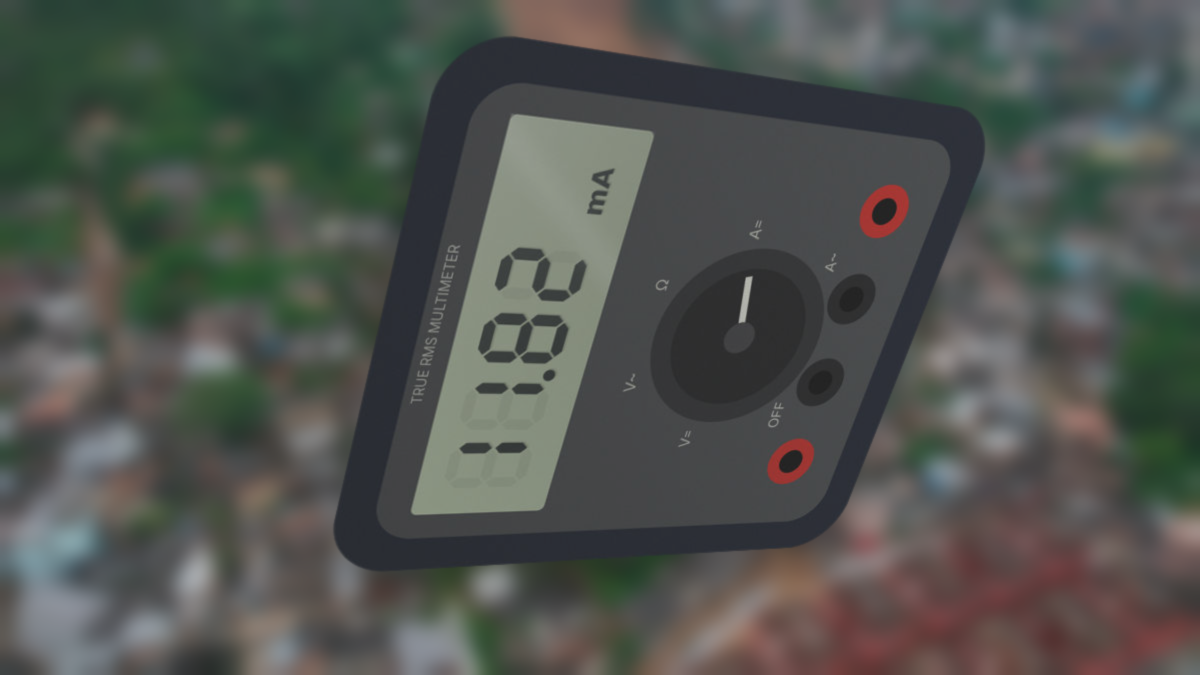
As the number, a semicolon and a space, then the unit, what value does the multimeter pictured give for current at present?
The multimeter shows 11.82; mA
